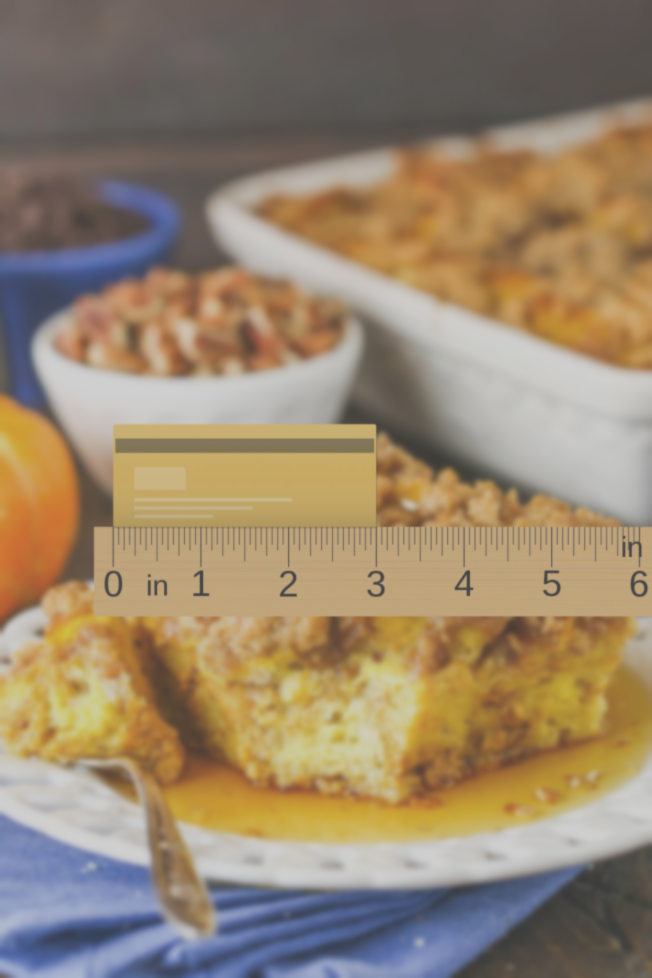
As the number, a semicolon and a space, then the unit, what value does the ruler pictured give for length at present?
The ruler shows 3; in
